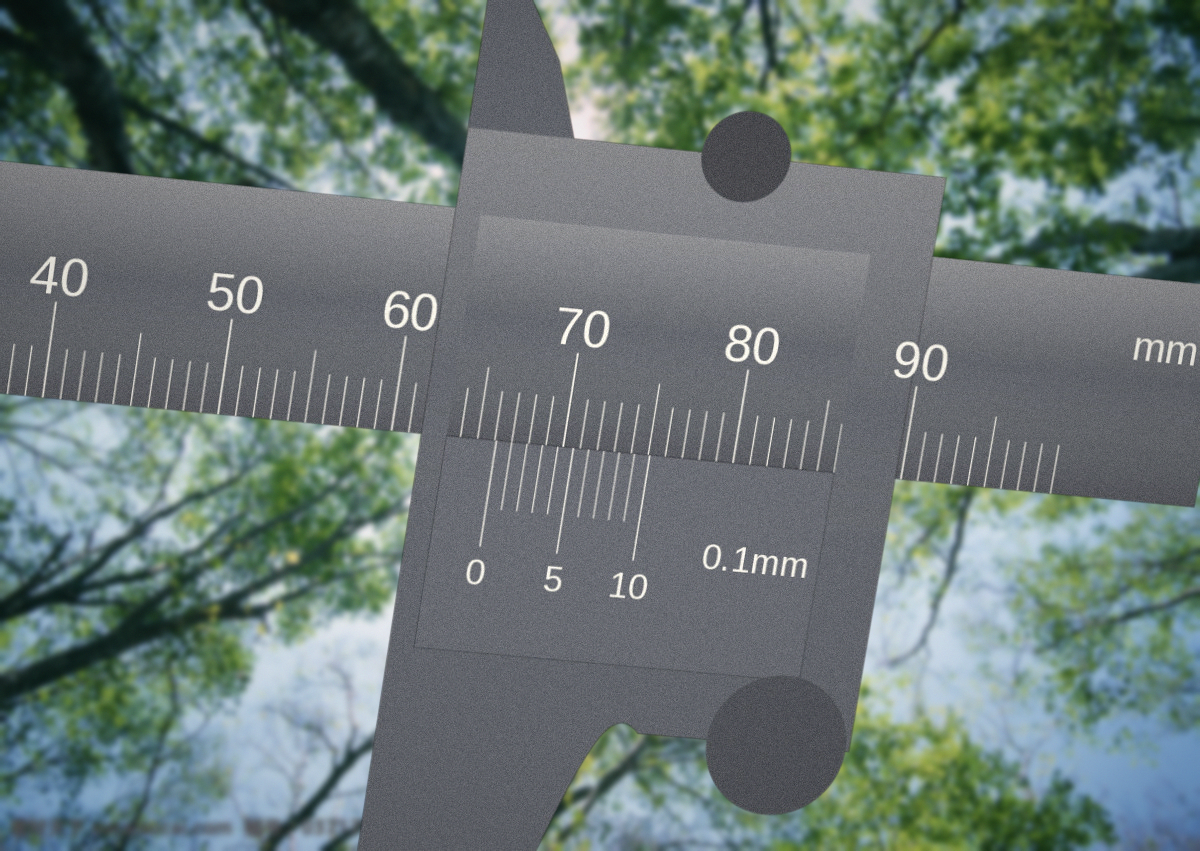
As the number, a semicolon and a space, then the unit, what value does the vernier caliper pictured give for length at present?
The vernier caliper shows 66.1; mm
